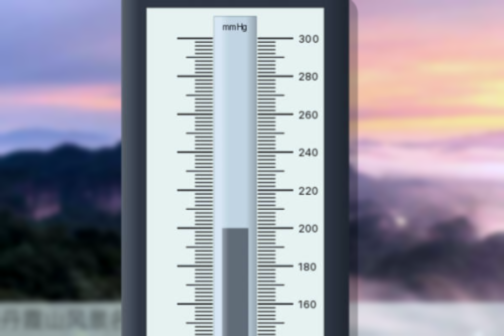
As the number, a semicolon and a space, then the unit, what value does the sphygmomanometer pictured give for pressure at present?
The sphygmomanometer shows 200; mmHg
